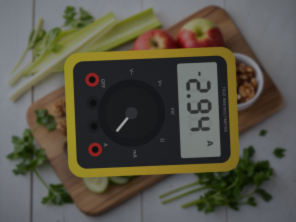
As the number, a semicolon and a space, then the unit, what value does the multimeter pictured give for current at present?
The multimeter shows -2.94; A
